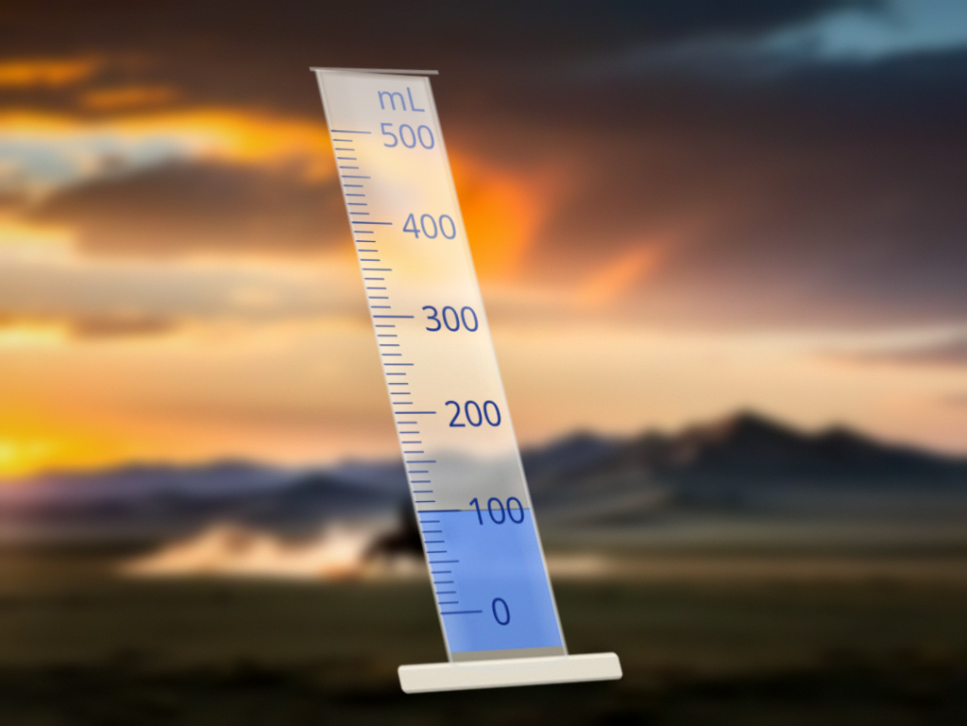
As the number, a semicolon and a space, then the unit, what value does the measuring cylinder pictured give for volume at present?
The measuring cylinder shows 100; mL
